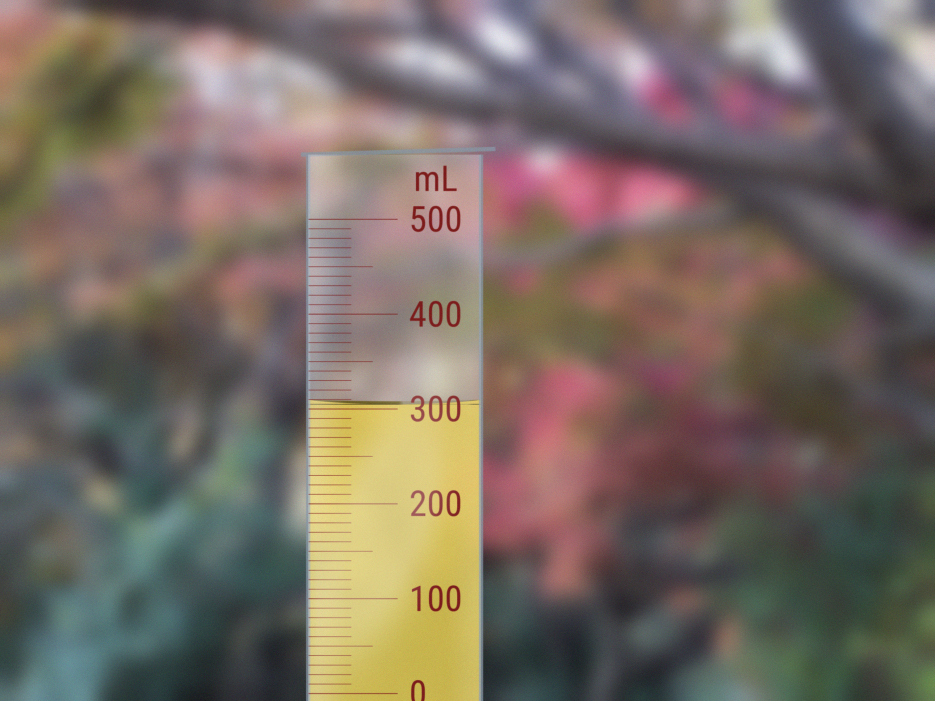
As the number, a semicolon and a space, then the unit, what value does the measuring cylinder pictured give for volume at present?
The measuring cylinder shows 305; mL
